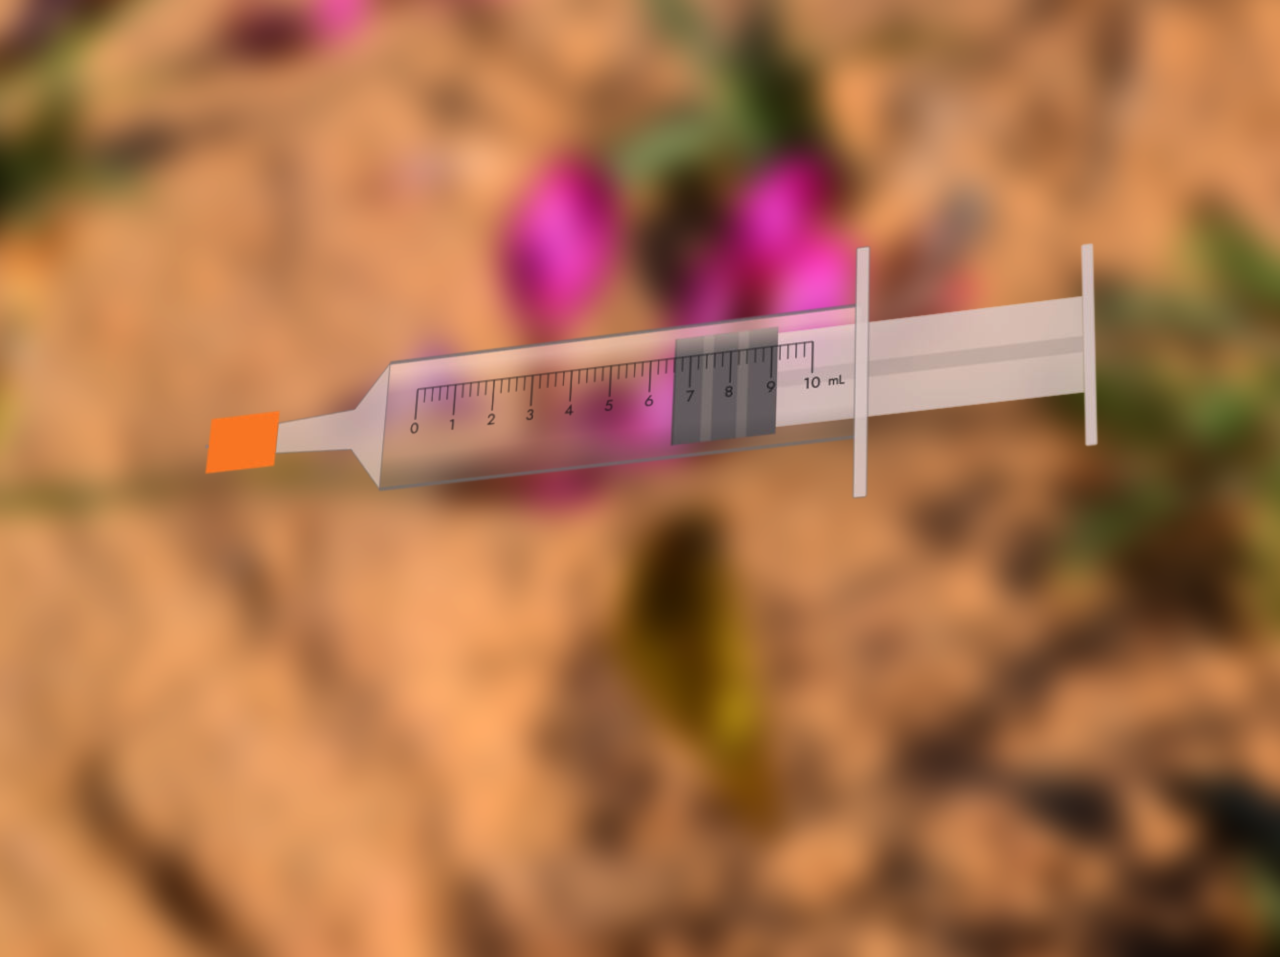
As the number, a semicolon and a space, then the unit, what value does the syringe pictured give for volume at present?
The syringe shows 6.6; mL
